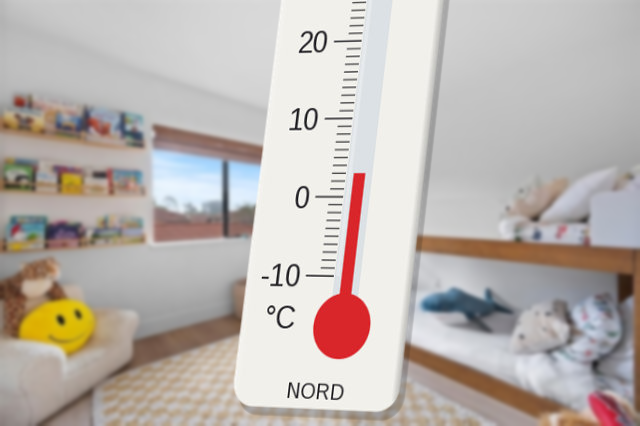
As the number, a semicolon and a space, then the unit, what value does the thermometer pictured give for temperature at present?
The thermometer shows 3; °C
